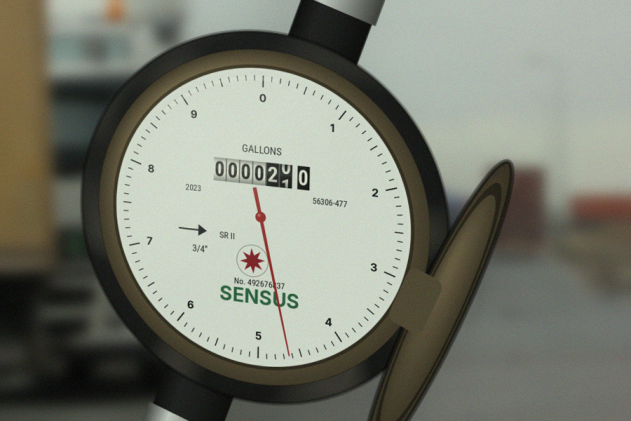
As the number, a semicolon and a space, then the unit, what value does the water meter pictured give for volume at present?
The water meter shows 204.6; gal
